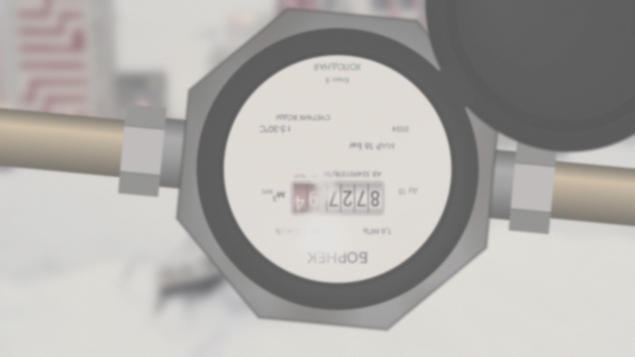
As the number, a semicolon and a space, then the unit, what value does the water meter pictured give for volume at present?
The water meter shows 8727.94; m³
